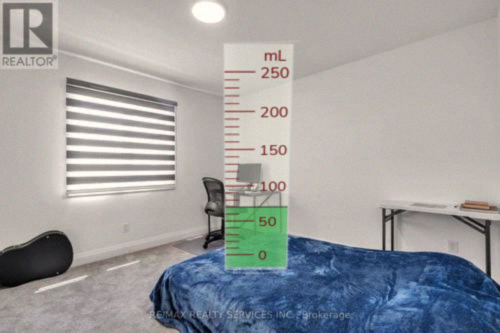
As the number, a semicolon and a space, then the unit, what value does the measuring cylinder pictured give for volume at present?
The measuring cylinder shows 70; mL
